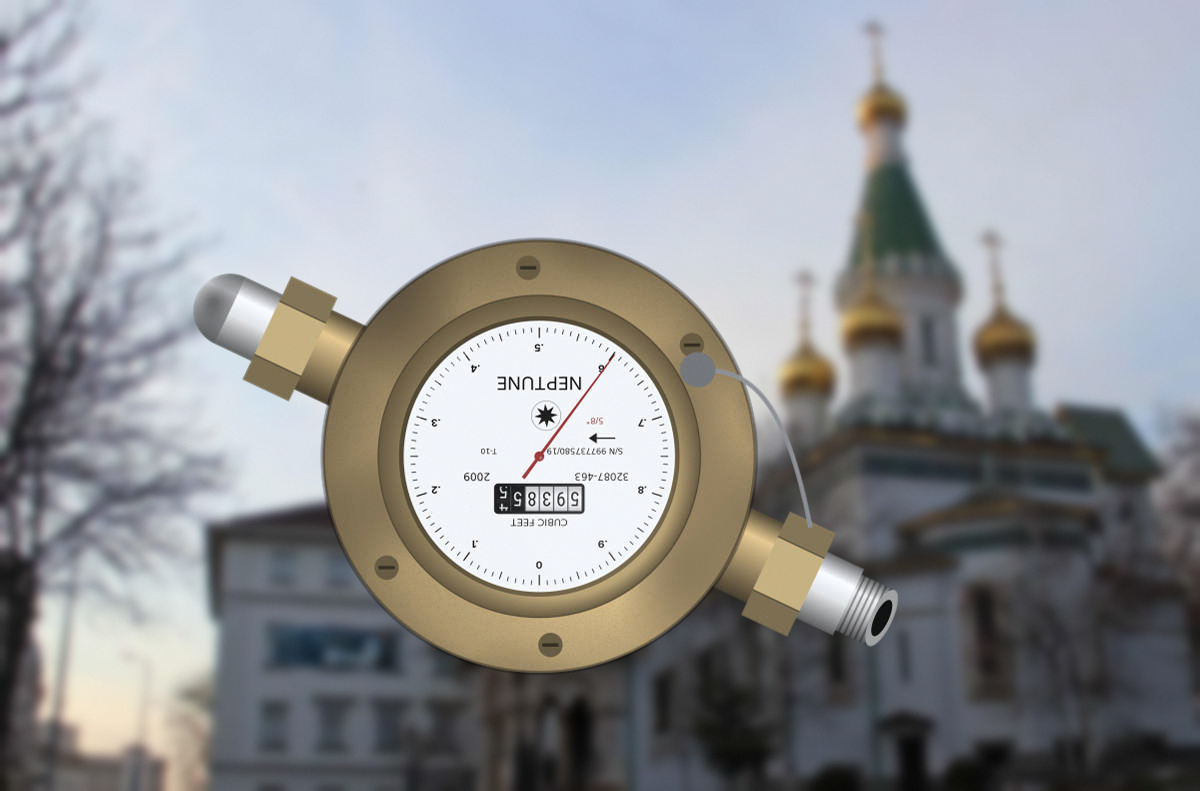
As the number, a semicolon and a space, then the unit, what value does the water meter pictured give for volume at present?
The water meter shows 593854.60; ft³
